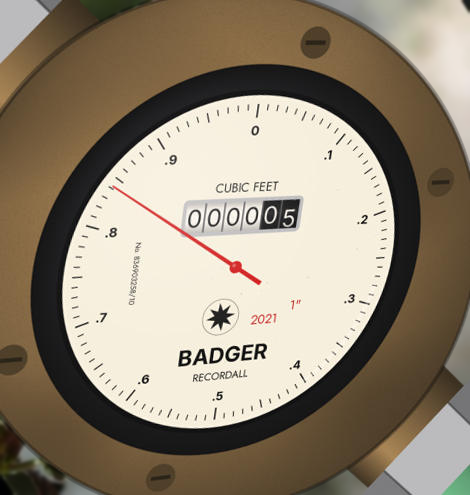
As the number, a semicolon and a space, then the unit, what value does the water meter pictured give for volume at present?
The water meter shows 4.84; ft³
